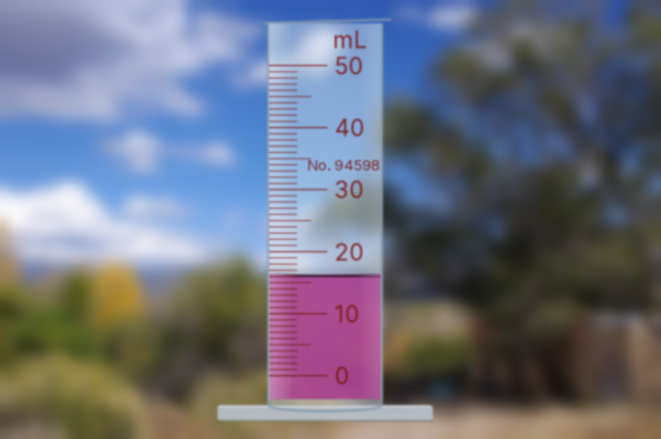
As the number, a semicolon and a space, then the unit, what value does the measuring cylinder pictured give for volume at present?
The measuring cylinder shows 16; mL
